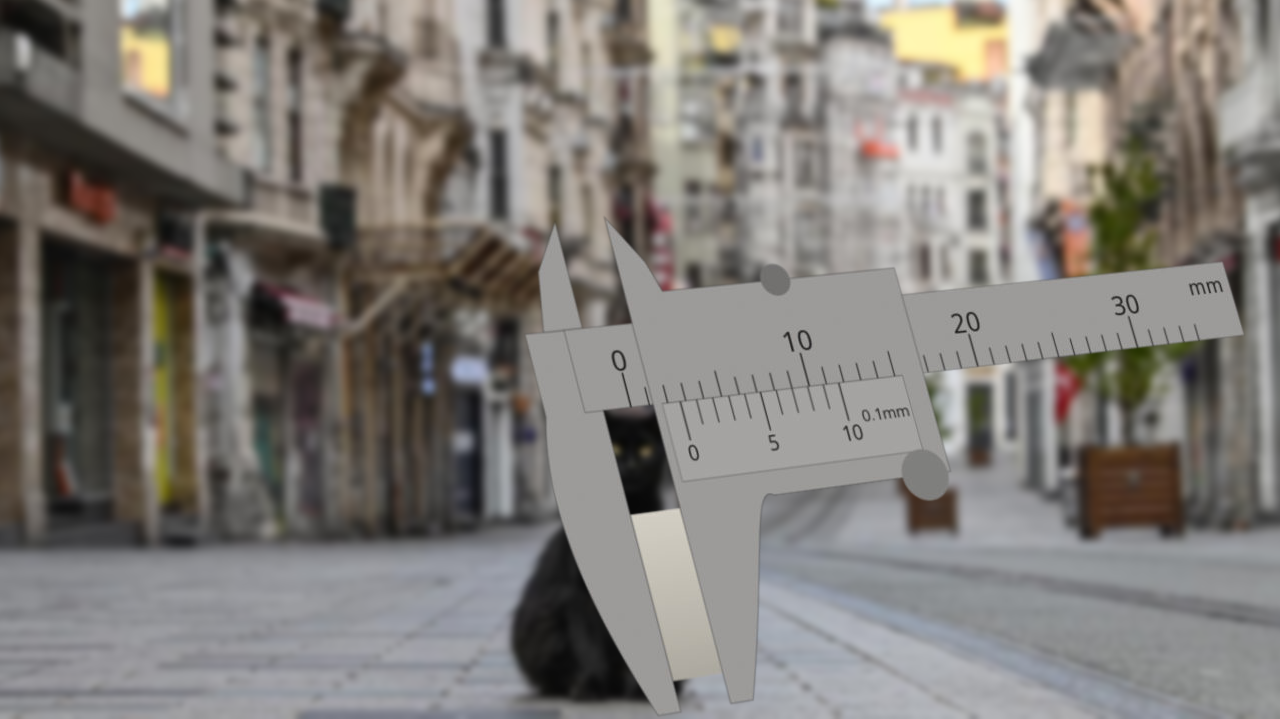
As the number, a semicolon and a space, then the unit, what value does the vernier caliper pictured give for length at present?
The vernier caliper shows 2.7; mm
